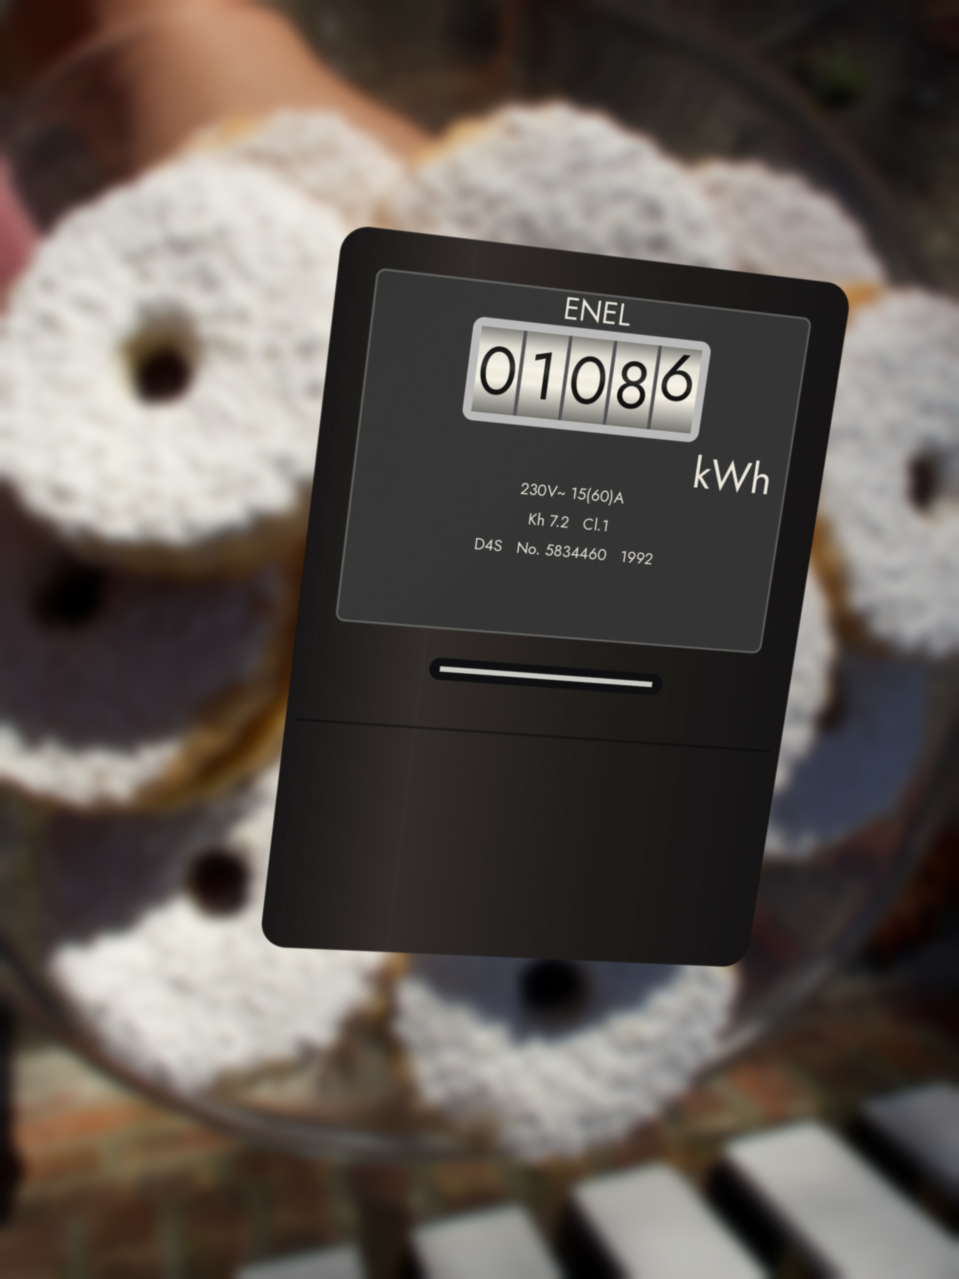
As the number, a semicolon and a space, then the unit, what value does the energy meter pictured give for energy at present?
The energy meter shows 1086; kWh
